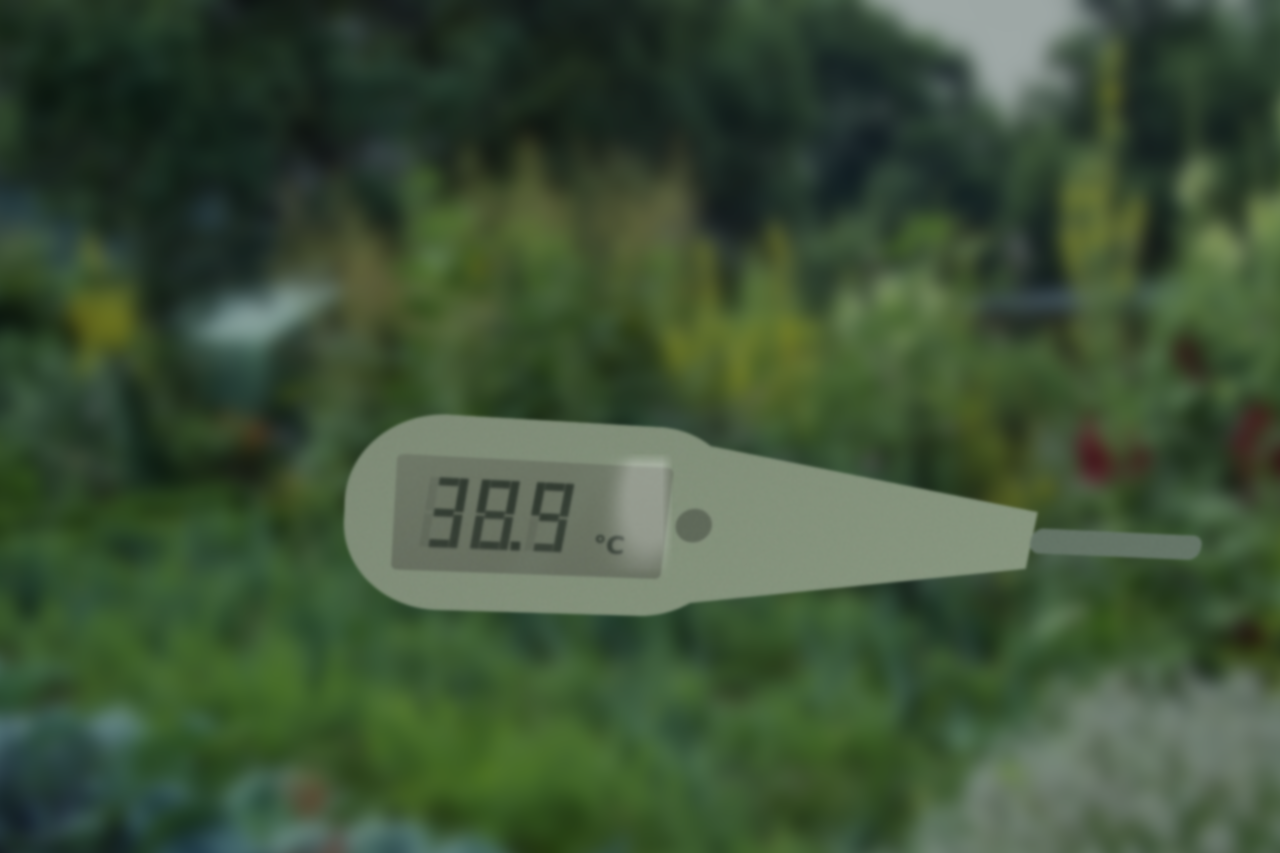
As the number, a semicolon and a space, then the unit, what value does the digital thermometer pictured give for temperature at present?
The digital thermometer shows 38.9; °C
